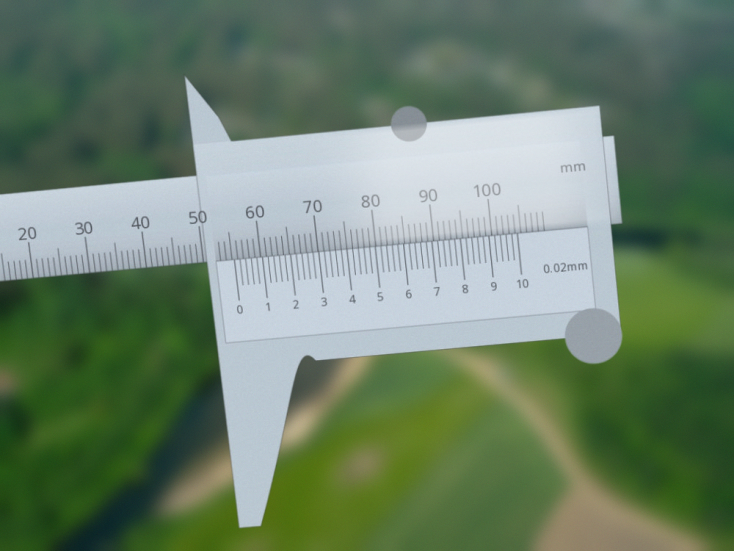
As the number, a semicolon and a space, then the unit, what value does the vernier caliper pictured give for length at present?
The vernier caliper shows 55.4; mm
